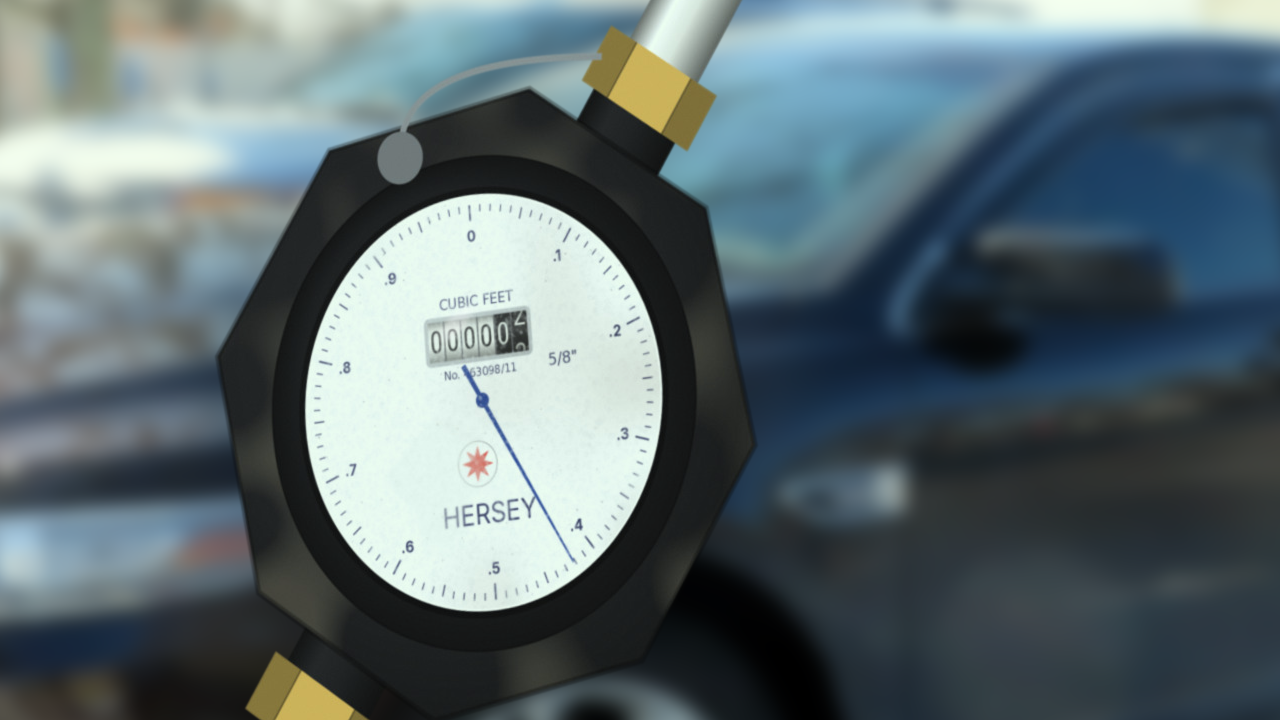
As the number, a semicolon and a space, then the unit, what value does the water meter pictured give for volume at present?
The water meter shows 2.42; ft³
